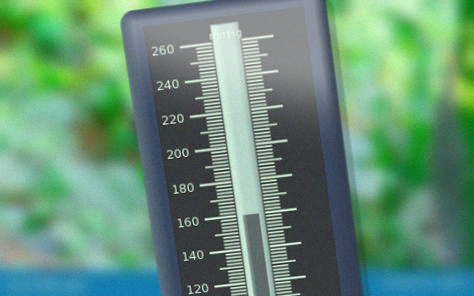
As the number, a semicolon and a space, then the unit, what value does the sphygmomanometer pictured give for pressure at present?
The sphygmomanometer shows 160; mmHg
